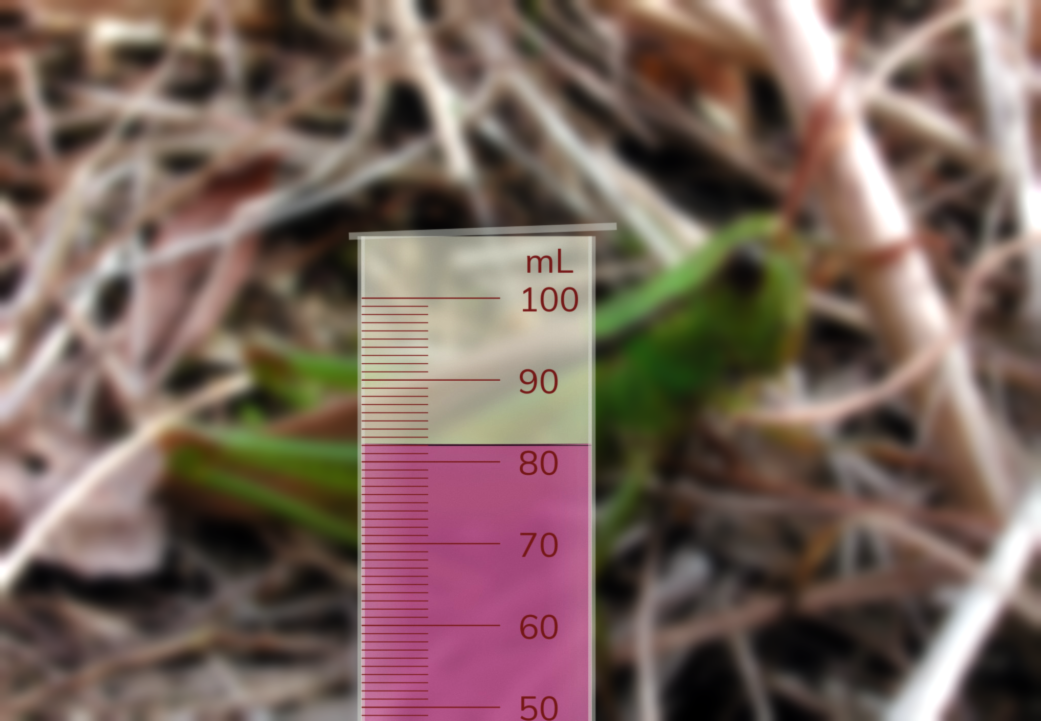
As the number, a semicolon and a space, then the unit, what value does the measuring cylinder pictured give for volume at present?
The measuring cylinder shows 82; mL
